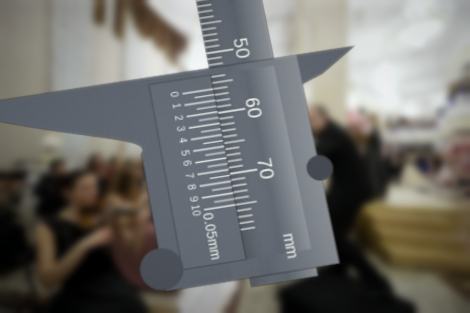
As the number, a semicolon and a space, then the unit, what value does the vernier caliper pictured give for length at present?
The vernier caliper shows 56.0; mm
